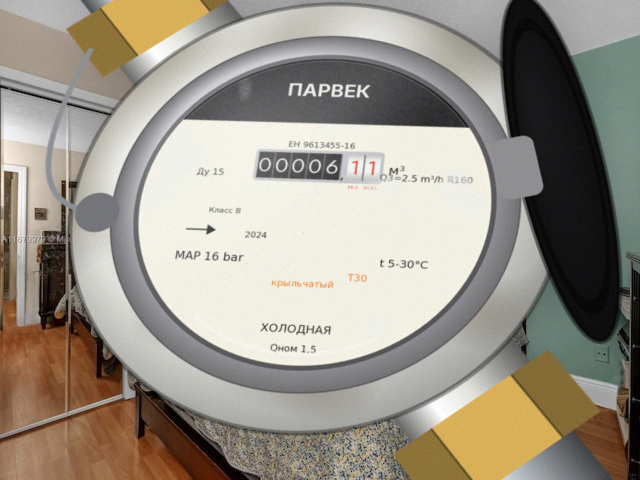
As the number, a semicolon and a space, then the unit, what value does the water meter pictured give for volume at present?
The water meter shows 6.11; m³
